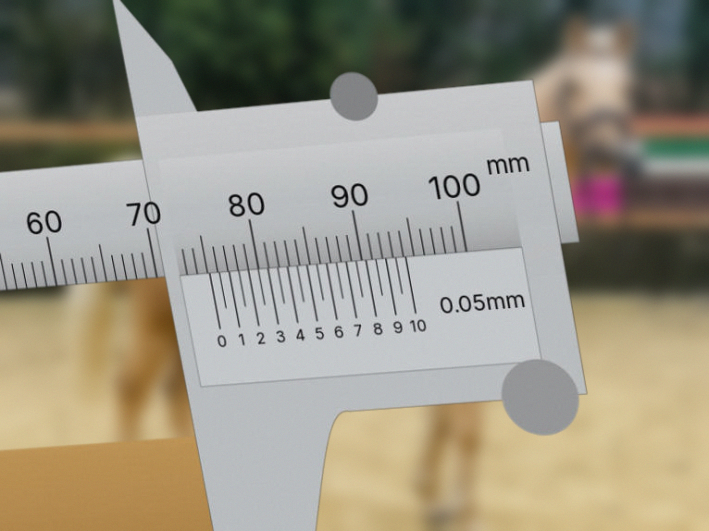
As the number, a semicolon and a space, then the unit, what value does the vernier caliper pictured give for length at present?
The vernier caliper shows 75.2; mm
